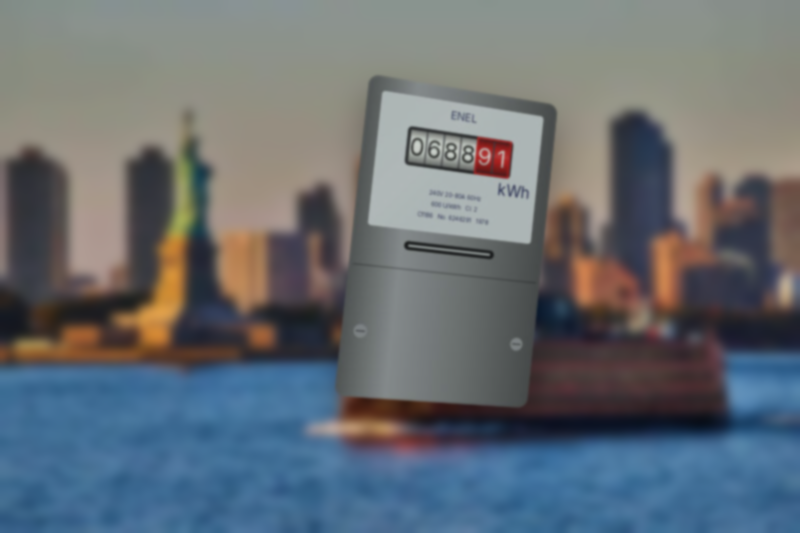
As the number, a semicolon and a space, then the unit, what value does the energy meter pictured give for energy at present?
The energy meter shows 688.91; kWh
